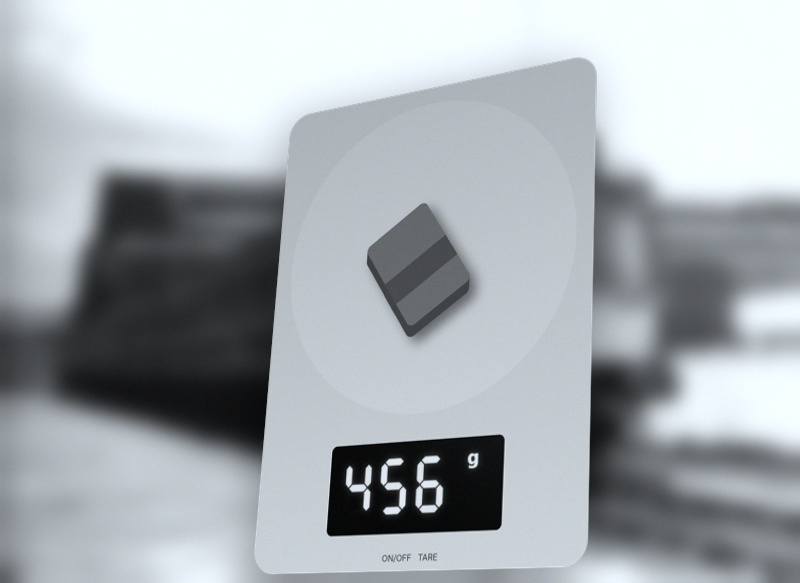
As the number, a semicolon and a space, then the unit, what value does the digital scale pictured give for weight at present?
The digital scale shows 456; g
